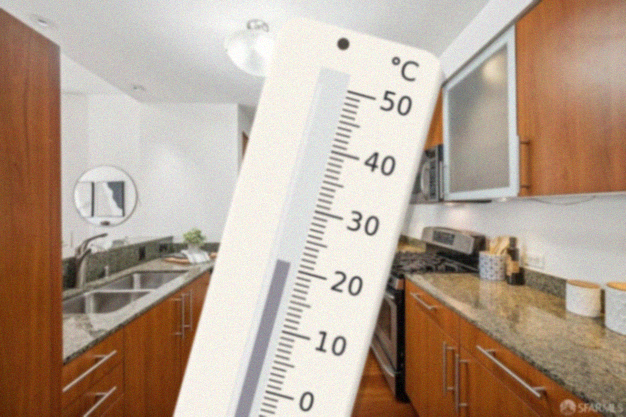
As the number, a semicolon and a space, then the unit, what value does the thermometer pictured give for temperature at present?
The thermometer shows 21; °C
